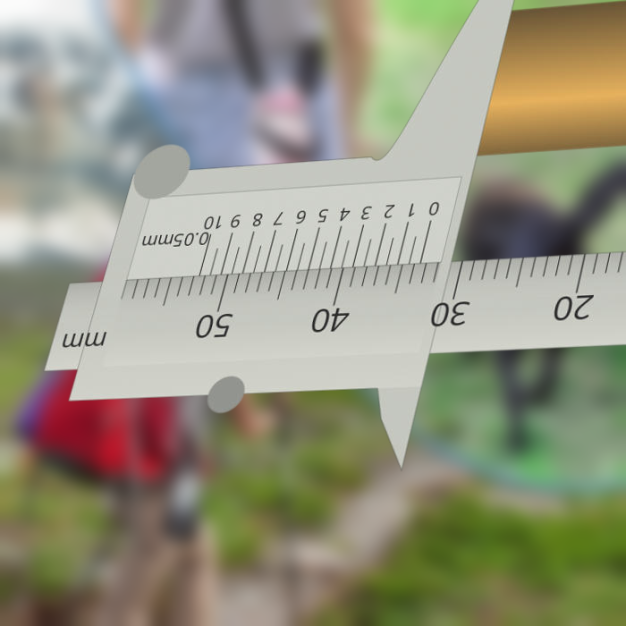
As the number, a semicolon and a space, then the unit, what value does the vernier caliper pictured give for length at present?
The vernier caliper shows 33.5; mm
